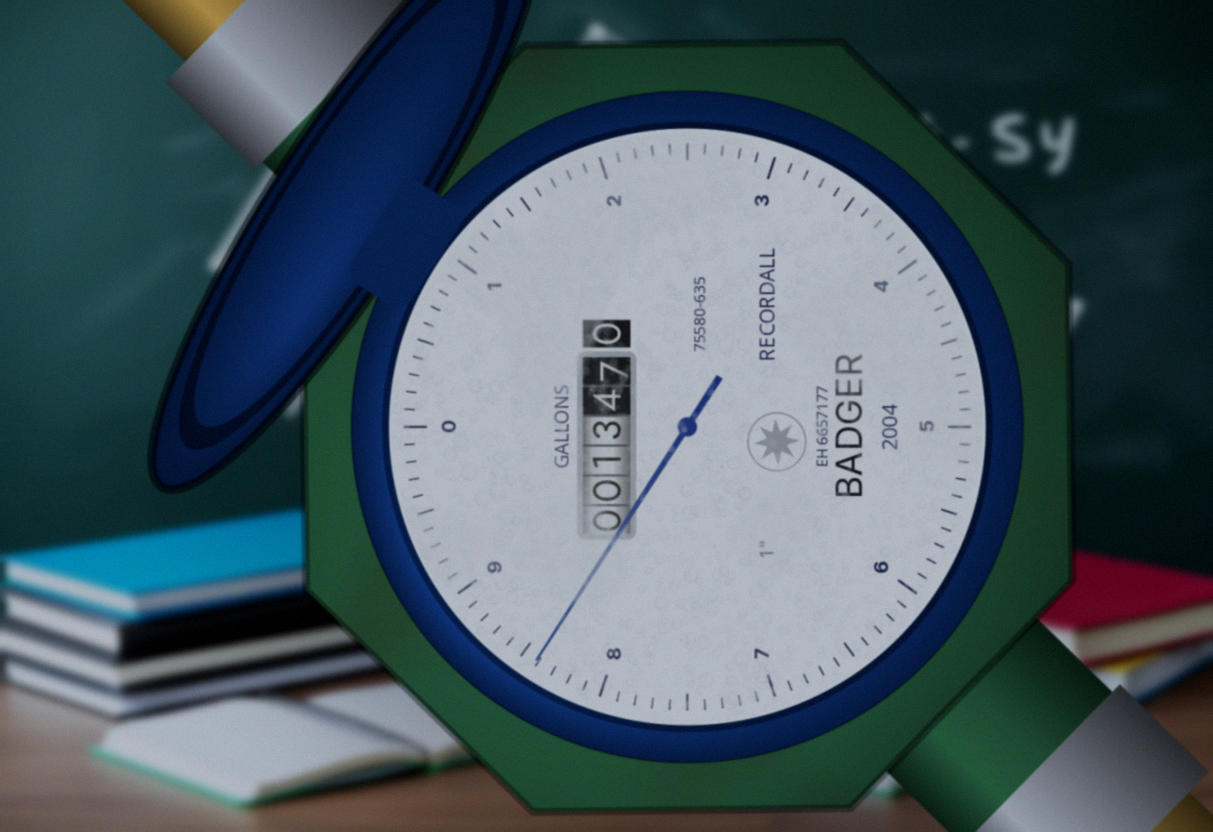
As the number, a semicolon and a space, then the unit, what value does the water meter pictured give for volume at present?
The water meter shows 13468.4; gal
